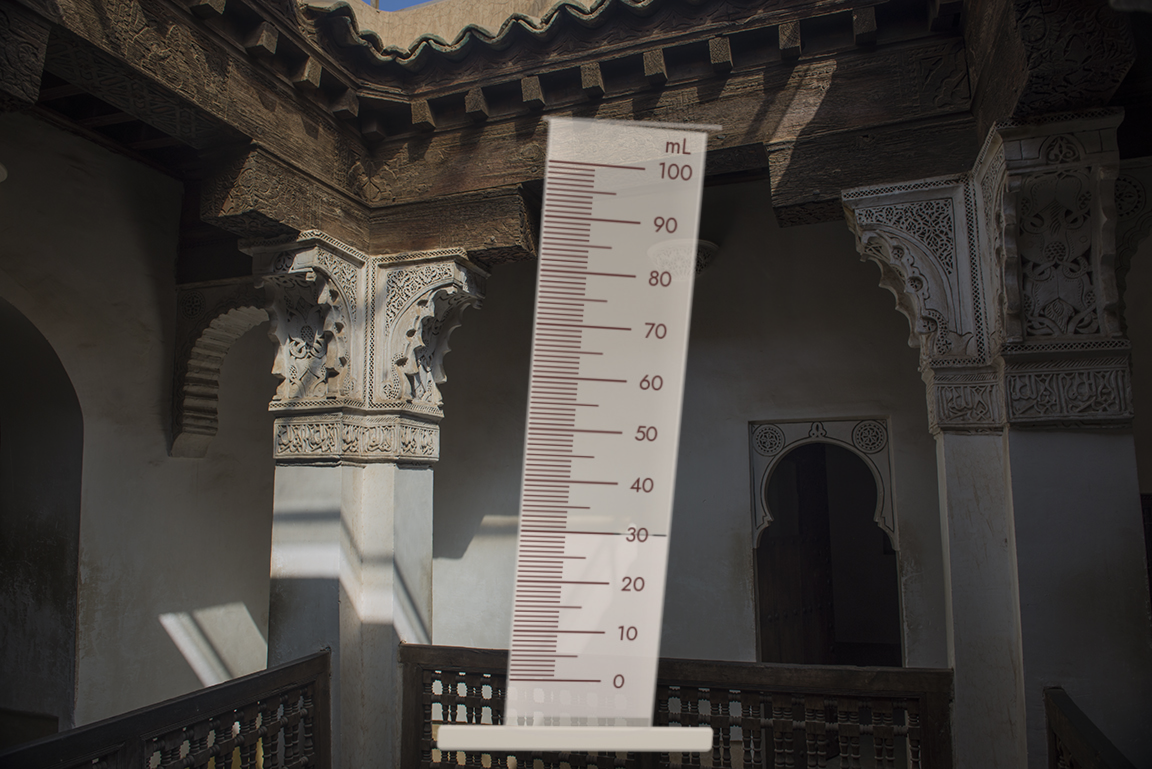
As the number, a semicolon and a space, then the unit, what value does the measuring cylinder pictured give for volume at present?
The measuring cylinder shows 30; mL
